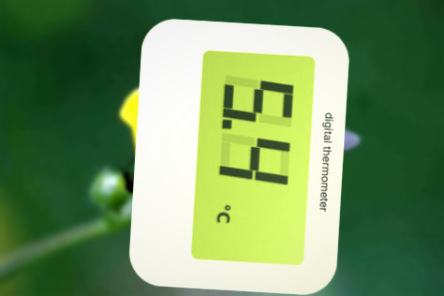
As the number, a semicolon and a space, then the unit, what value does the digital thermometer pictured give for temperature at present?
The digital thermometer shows 5.4; °C
